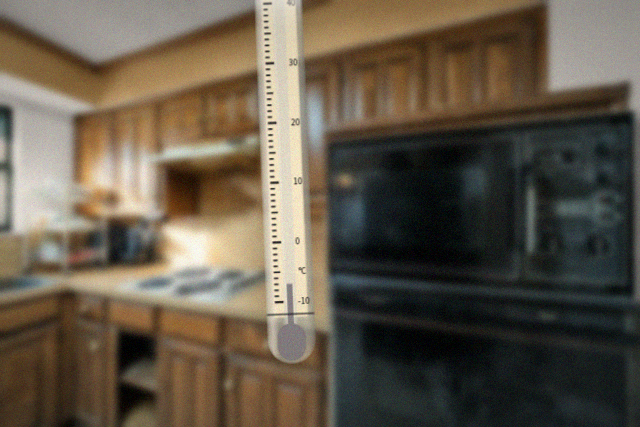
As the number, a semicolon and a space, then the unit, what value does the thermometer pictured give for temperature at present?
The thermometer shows -7; °C
